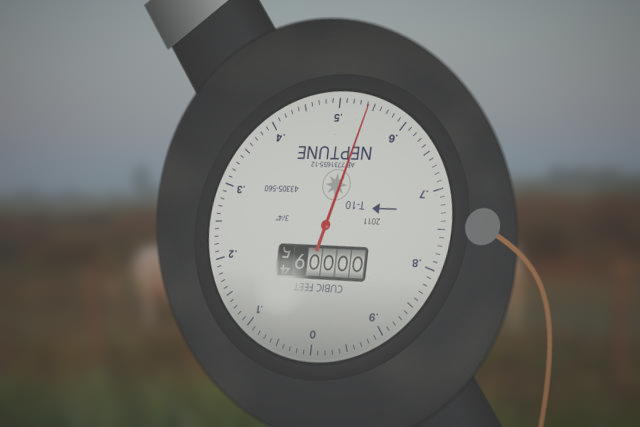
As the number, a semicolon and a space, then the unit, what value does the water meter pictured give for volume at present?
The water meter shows 94.54; ft³
